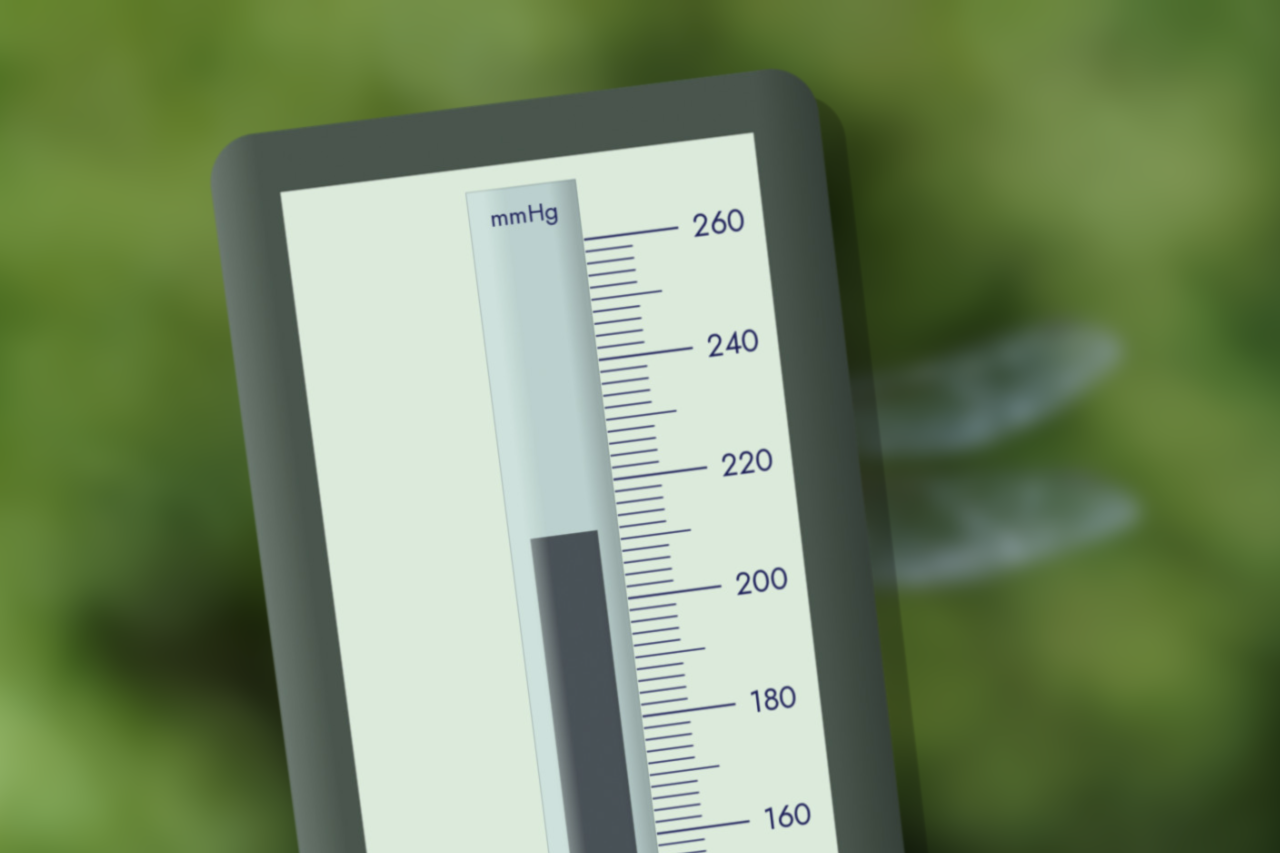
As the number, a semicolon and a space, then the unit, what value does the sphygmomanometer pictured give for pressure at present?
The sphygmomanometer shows 212; mmHg
